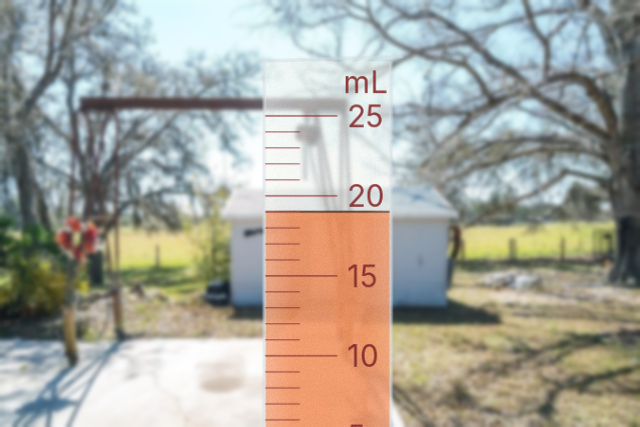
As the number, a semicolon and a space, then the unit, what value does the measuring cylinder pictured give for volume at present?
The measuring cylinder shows 19; mL
